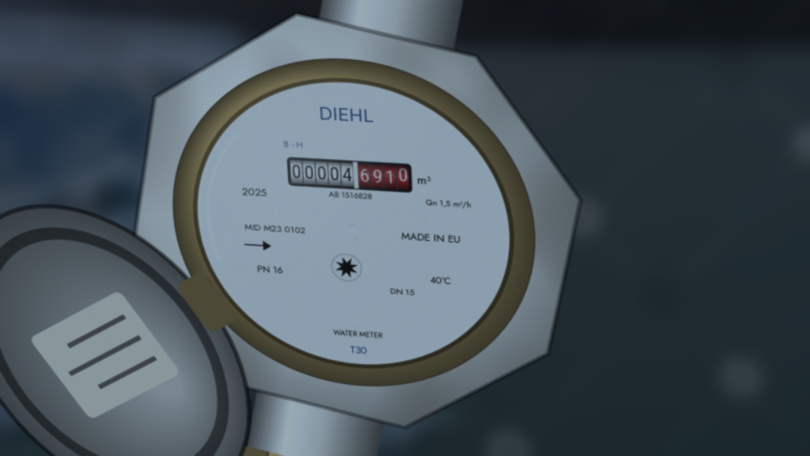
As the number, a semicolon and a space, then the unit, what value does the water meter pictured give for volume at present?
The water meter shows 4.6910; m³
